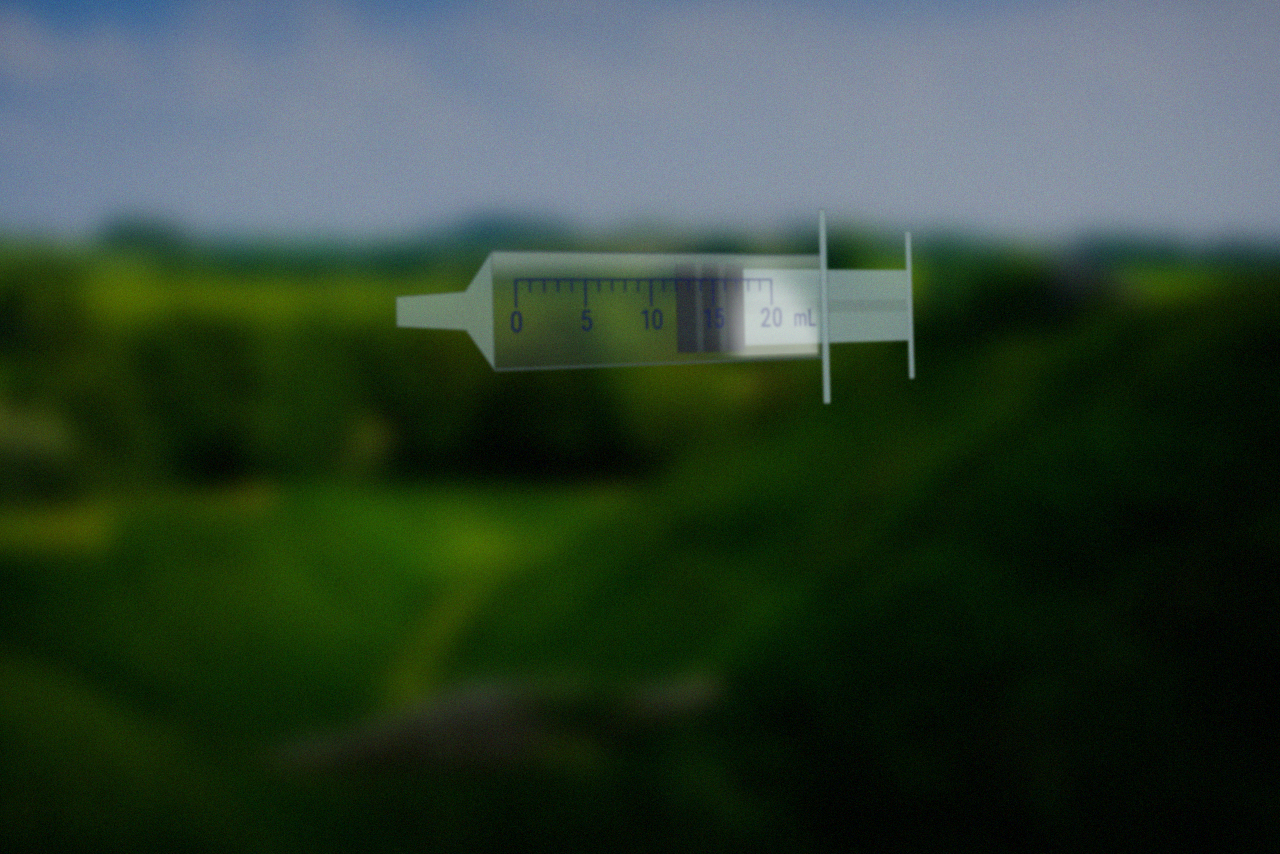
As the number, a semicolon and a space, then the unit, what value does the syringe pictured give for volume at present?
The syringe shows 12; mL
